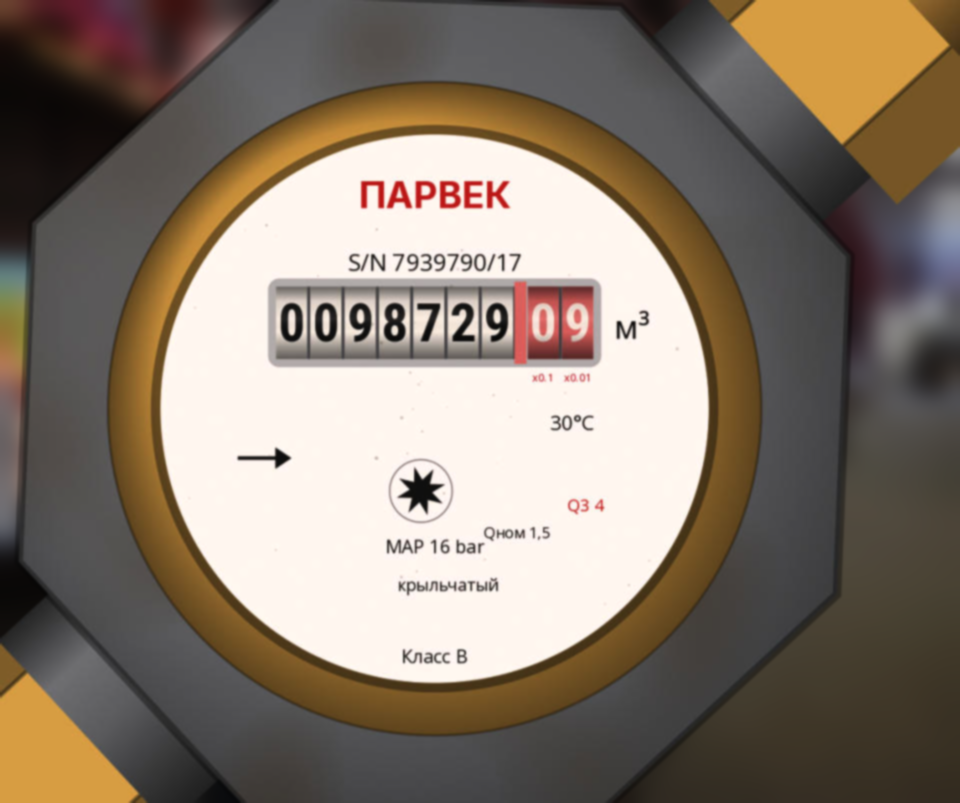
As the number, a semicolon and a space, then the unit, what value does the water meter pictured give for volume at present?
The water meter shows 98729.09; m³
